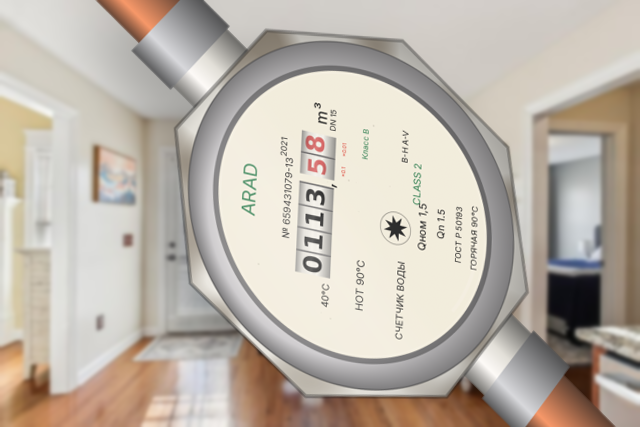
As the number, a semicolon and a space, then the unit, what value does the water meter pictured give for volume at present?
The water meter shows 113.58; m³
